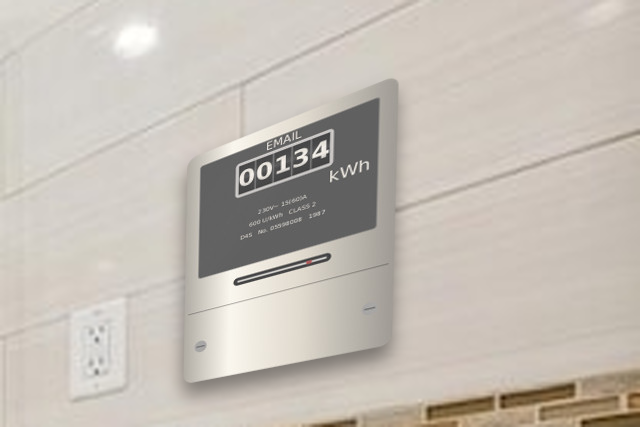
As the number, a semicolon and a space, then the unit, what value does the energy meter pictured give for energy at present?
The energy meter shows 134; kWh
